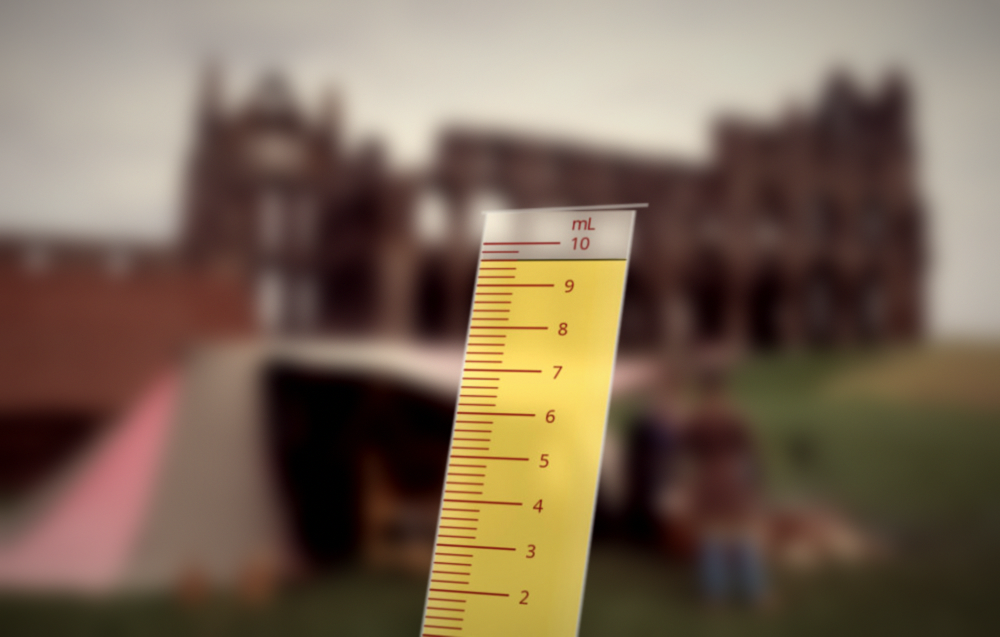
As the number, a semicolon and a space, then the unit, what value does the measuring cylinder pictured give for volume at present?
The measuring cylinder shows 9.6; mL
